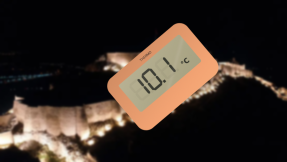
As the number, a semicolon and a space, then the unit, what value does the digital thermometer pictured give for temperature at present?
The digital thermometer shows 10.1; °C
